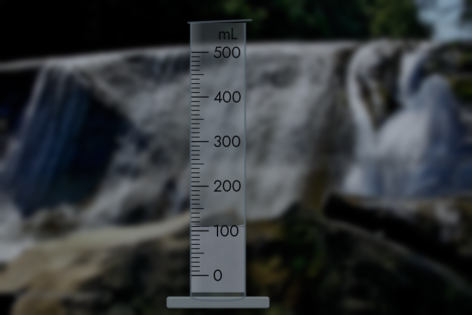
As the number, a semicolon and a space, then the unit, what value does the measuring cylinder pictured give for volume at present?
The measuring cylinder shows 110; mL
